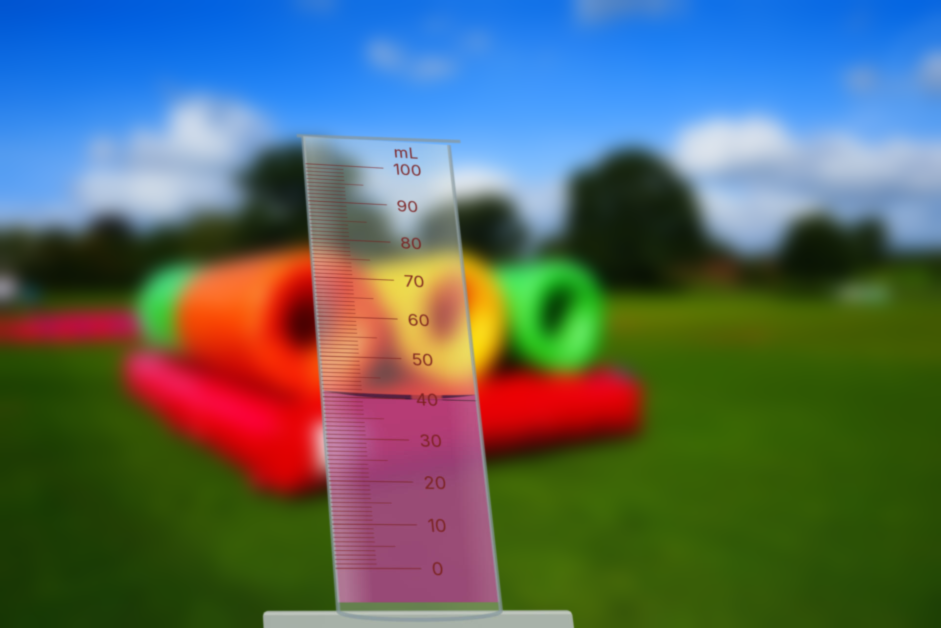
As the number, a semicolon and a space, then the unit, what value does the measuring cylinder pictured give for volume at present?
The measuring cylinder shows 40; mL
